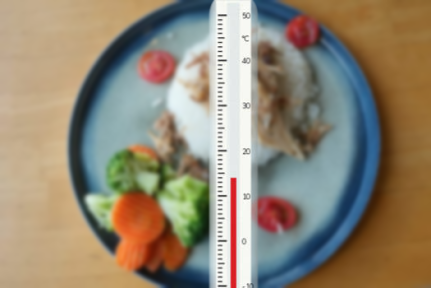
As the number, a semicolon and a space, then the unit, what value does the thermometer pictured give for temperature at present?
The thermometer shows 14; °C
